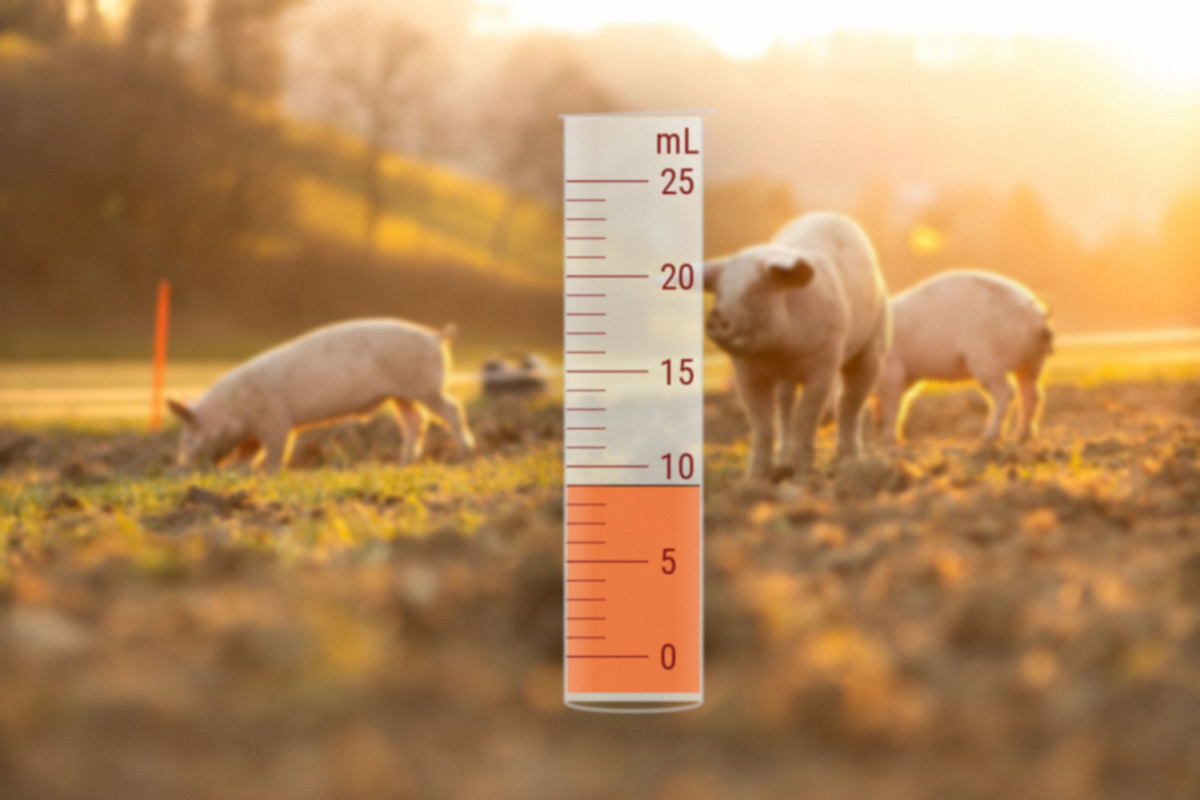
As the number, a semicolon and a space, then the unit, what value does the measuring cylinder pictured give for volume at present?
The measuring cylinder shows 9; mL
